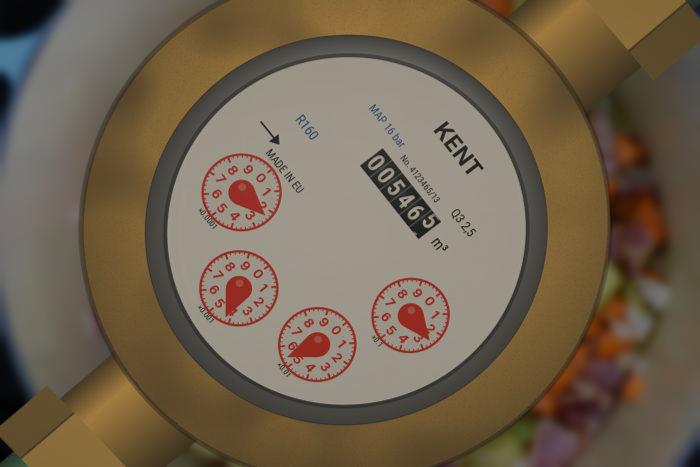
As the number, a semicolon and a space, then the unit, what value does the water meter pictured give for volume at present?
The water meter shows 5465.2542; m³
